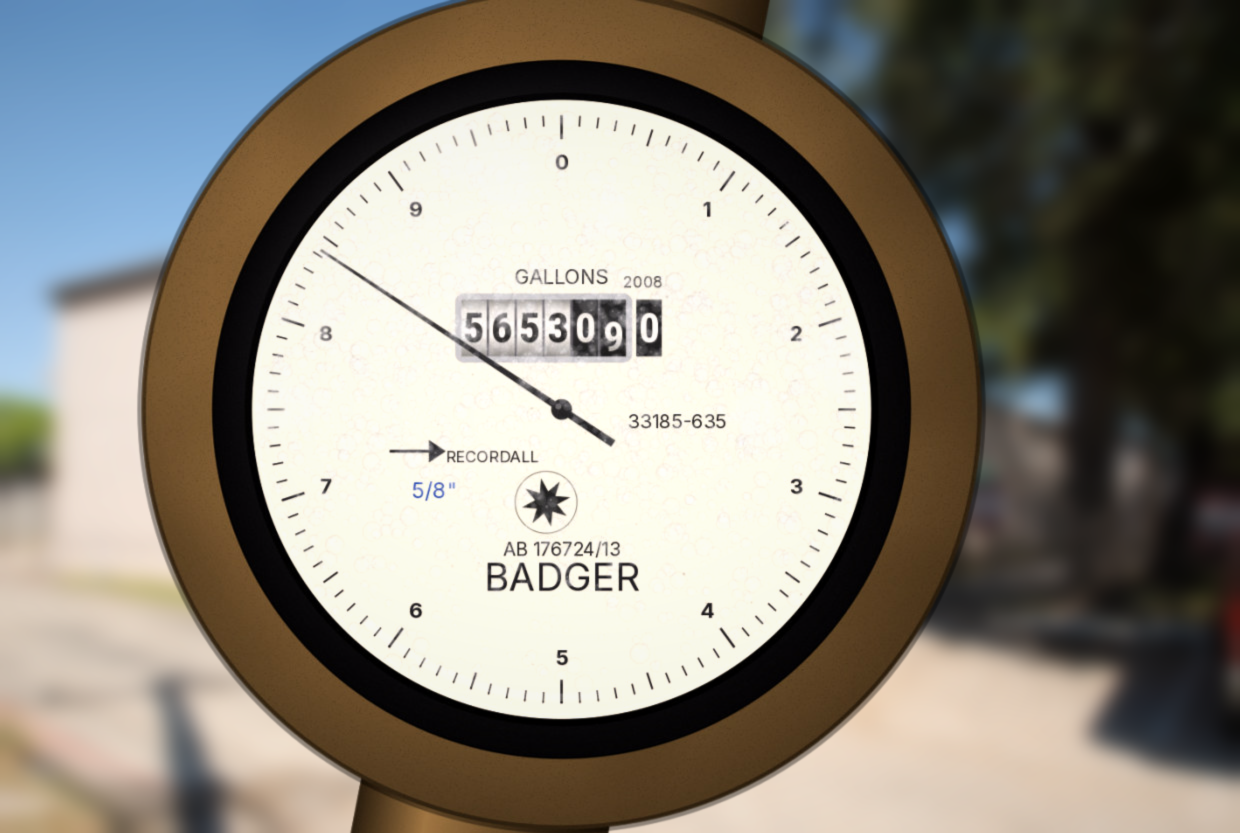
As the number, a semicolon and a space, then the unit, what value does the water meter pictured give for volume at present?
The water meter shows 5653088.4; gal
